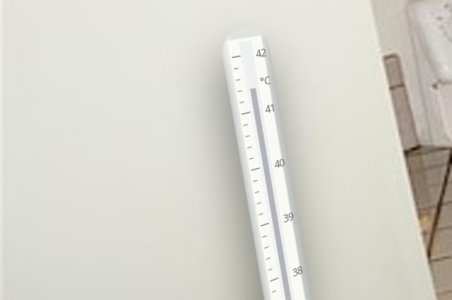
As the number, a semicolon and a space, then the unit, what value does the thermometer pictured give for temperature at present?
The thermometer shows 41.4; °C
